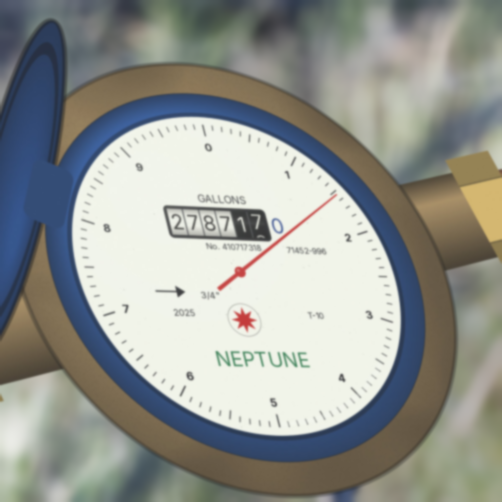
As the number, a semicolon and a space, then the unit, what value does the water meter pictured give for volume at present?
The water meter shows 2787171.5; gal
